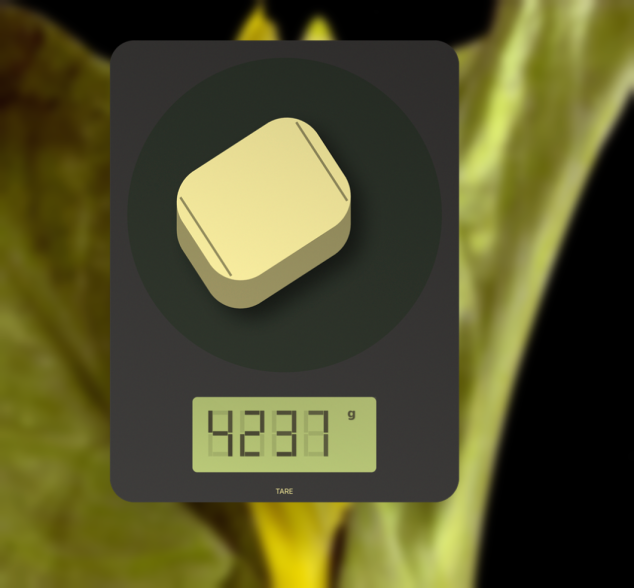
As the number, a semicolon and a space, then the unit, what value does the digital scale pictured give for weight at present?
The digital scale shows 4237; g
